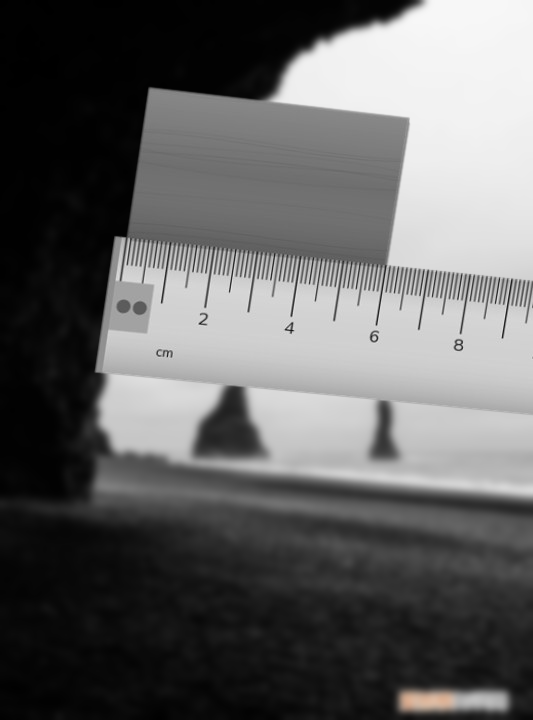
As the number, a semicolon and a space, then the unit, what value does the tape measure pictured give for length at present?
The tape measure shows 6; cm
